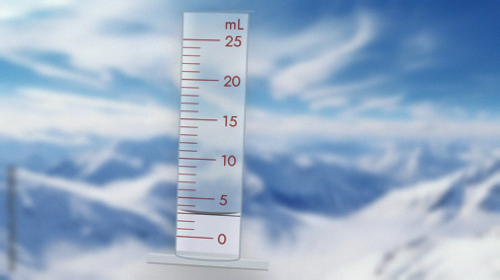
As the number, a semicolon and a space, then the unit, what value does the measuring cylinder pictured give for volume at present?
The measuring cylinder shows 3; mL
